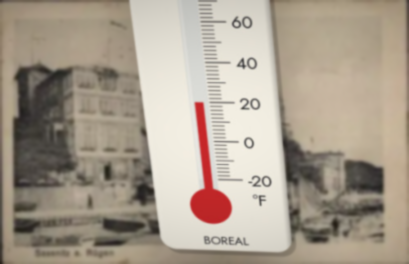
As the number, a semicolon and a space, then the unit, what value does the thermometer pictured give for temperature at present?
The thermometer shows 20; °F
